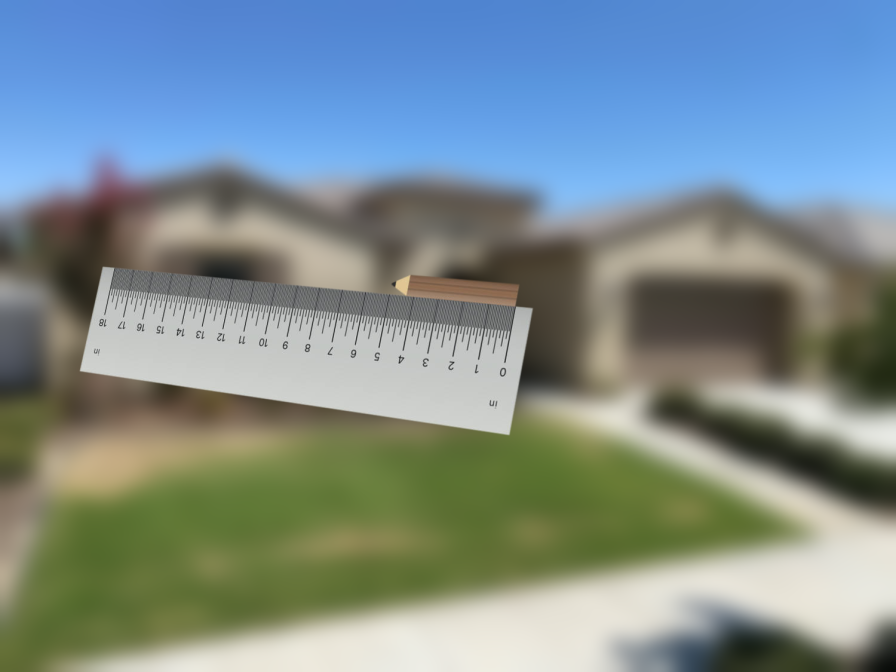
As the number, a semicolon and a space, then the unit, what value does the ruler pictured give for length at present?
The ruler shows 5; in
